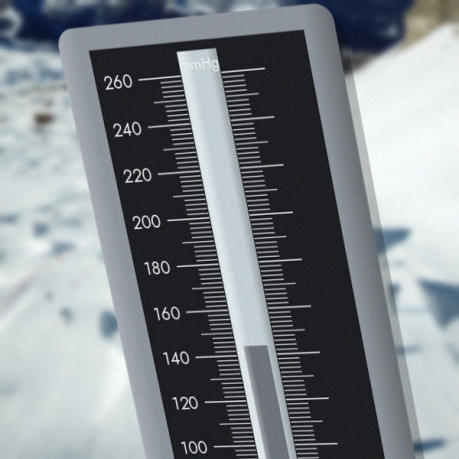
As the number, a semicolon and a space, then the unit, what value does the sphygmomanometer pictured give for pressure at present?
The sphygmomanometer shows 144; mmHg
